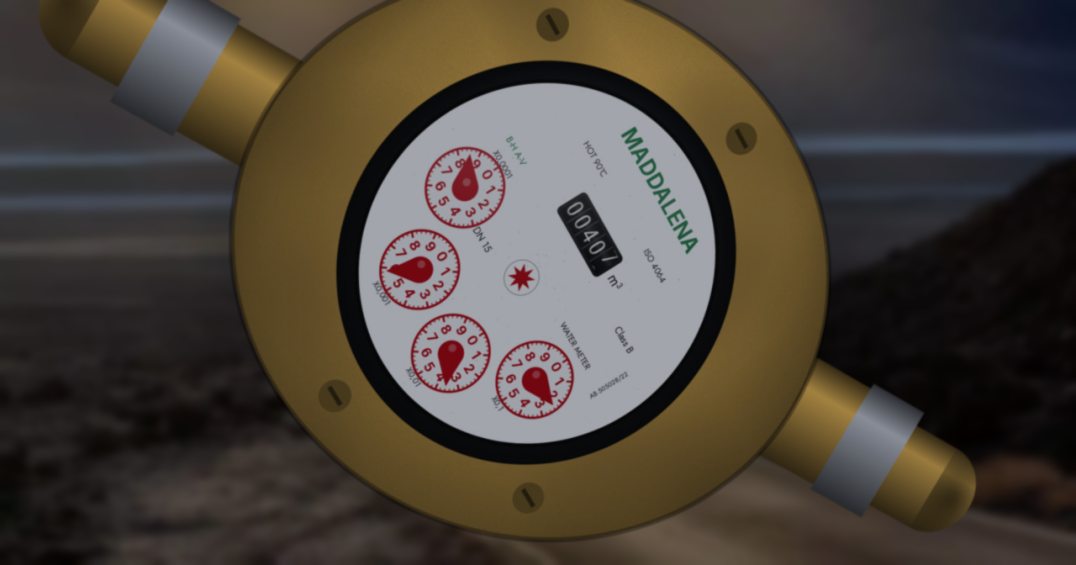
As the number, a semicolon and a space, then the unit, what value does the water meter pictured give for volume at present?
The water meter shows 407.2358; m³
